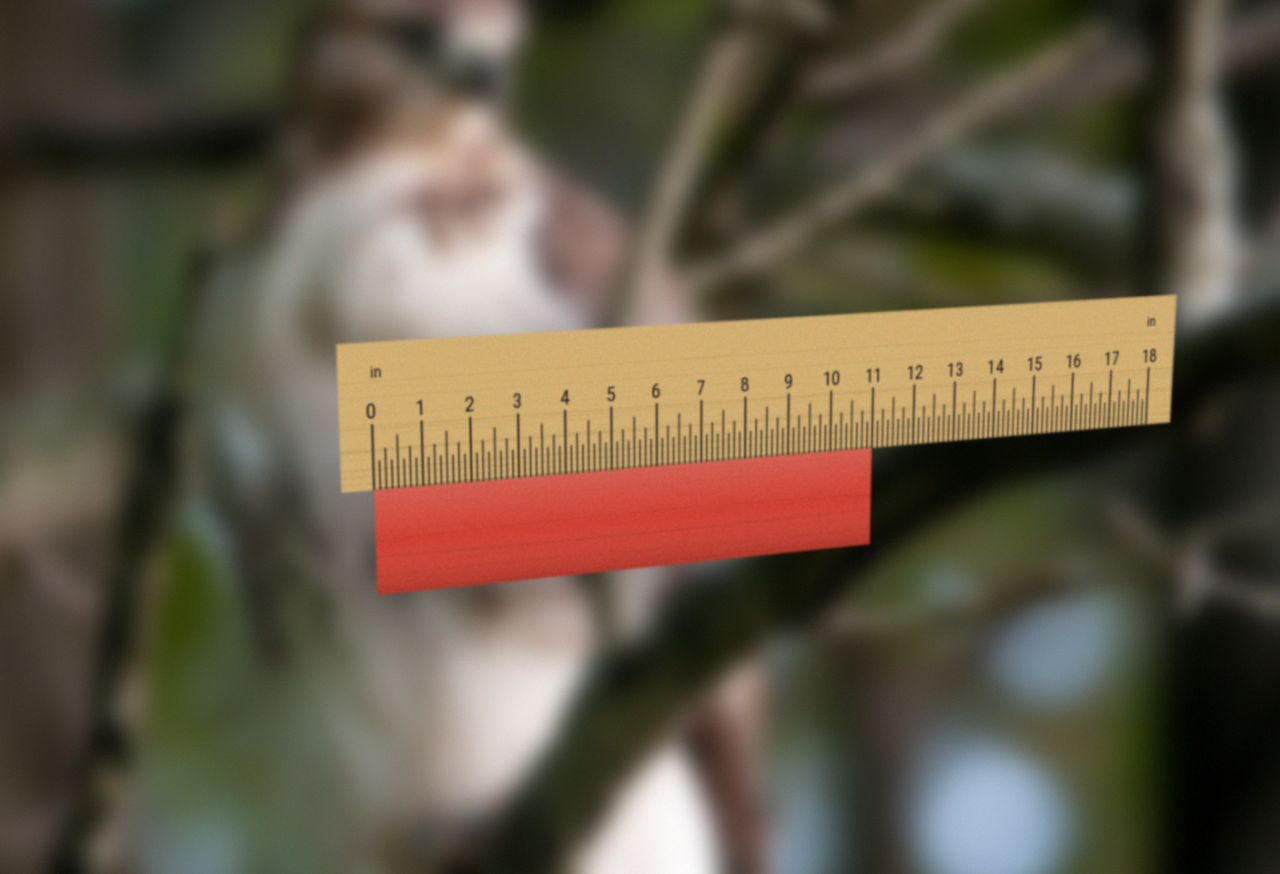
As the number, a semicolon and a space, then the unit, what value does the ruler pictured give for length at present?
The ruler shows 11; in
